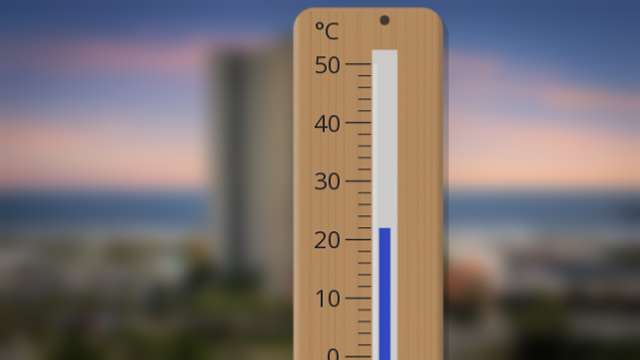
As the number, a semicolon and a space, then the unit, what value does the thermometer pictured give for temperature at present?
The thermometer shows 22; °C
